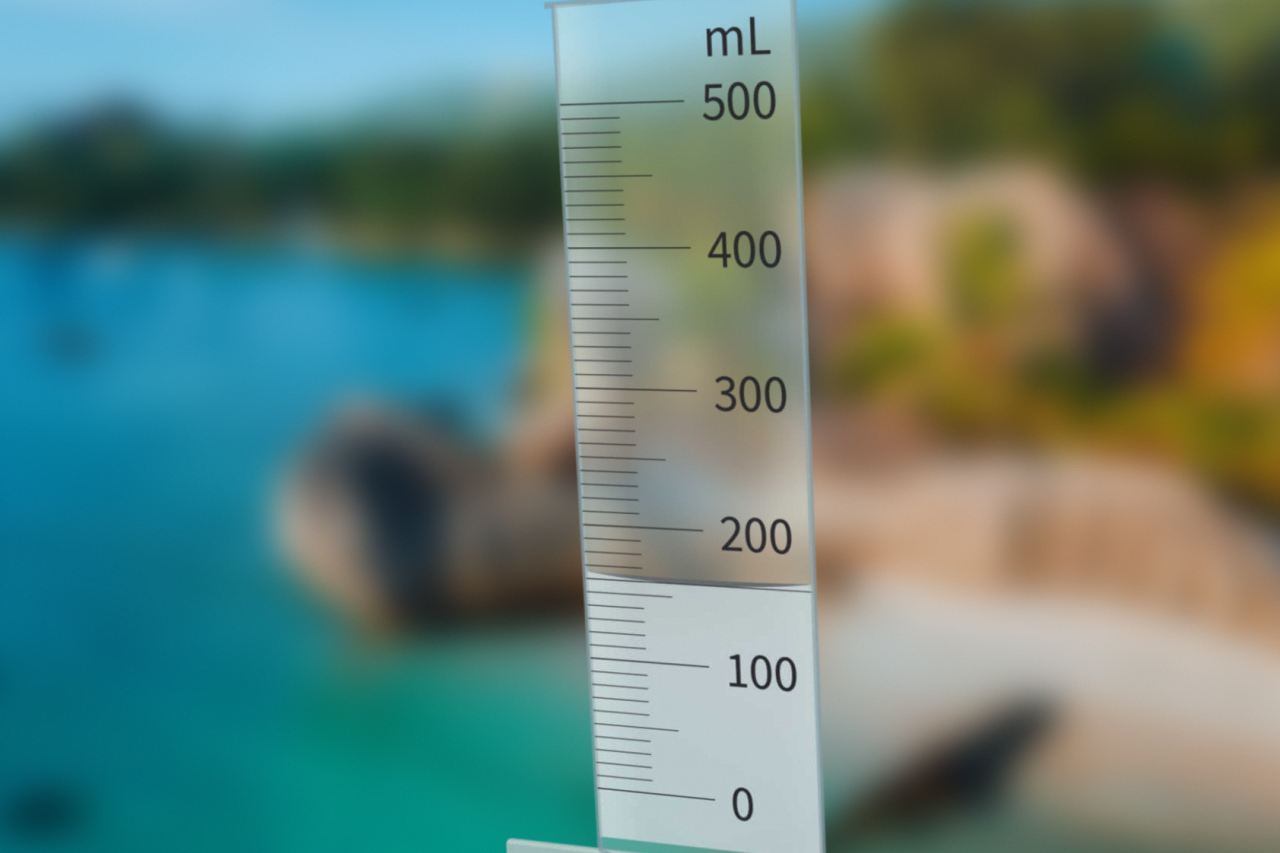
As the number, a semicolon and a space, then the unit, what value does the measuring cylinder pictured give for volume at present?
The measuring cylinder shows 160; mL
